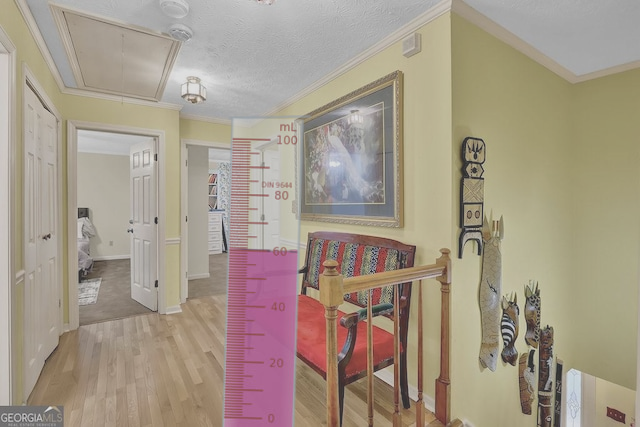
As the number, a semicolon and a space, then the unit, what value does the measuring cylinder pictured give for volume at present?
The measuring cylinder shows 60; mL
